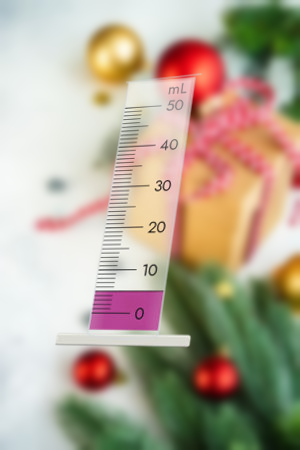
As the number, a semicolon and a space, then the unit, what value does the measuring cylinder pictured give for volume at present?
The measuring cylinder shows 5; mL
